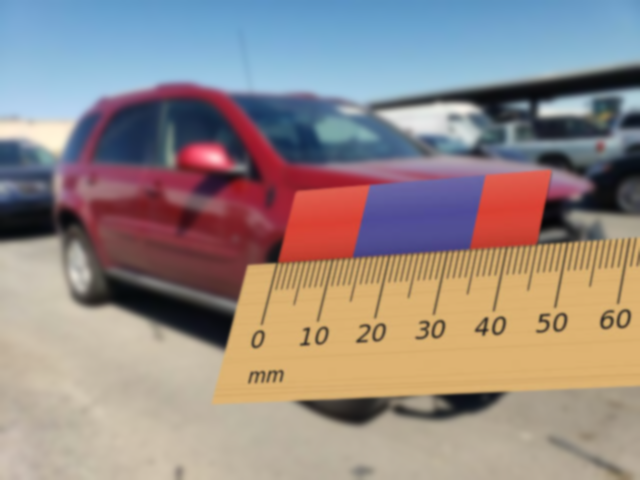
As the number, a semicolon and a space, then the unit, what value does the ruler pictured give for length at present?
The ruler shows 45; mm
